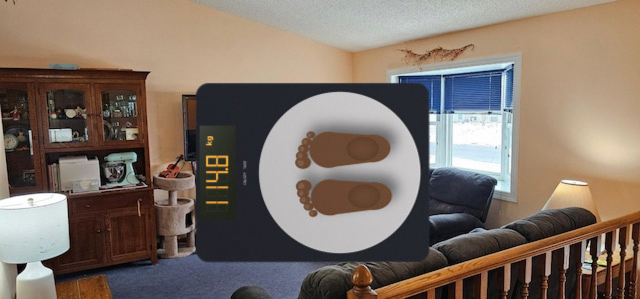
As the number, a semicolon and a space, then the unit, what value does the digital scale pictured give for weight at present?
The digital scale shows 114.8; kg
